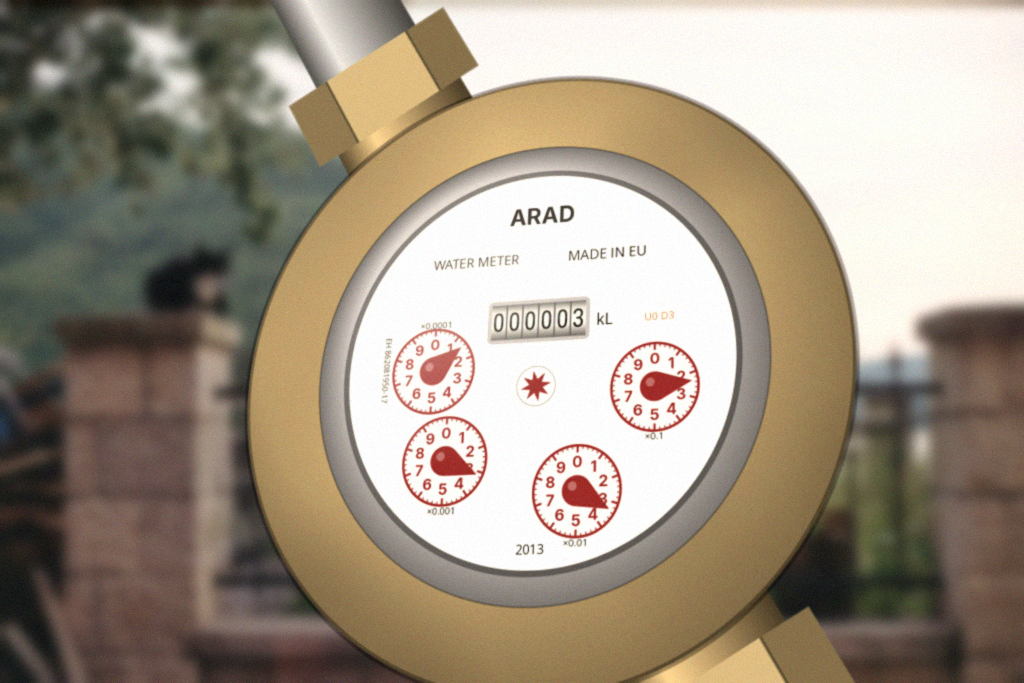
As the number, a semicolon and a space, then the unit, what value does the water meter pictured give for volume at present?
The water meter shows 3.2331; kL
